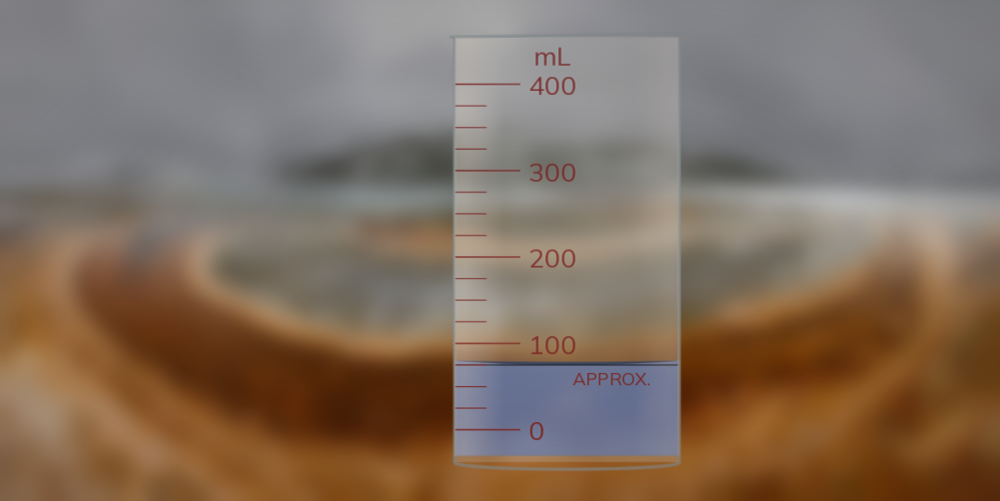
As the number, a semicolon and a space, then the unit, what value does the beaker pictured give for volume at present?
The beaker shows 75; mL
